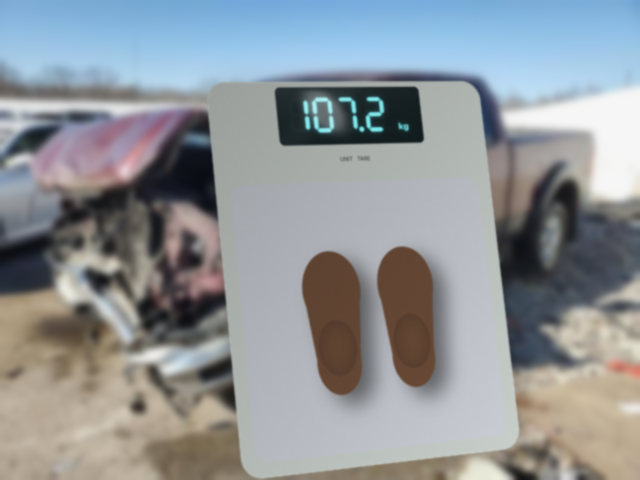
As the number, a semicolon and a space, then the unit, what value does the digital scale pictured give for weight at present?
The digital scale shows 107.2; kg
